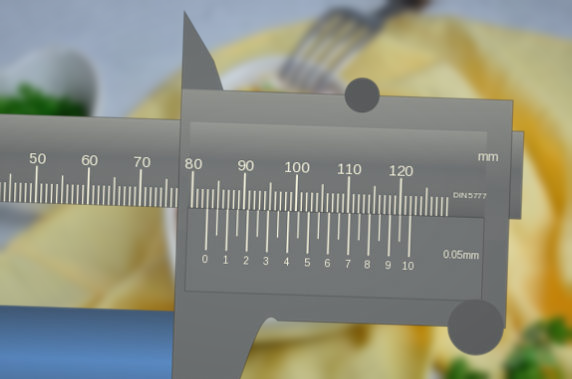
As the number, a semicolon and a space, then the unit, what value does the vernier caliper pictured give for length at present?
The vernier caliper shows 83.0; mm
